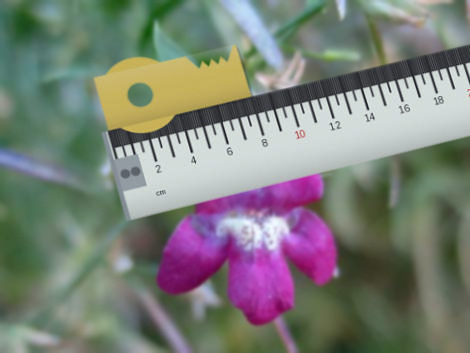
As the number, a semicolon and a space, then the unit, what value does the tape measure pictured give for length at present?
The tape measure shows 8; cm
